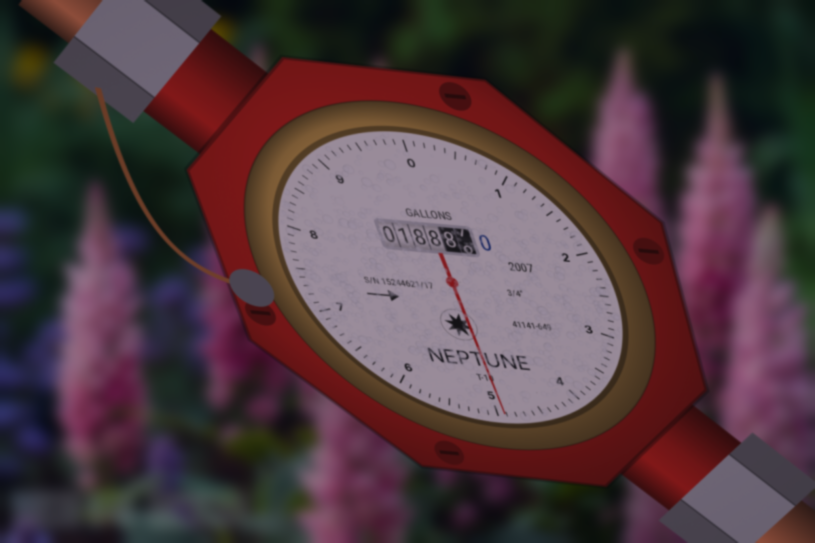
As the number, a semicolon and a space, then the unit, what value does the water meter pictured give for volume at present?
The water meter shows 188874.9; gal
